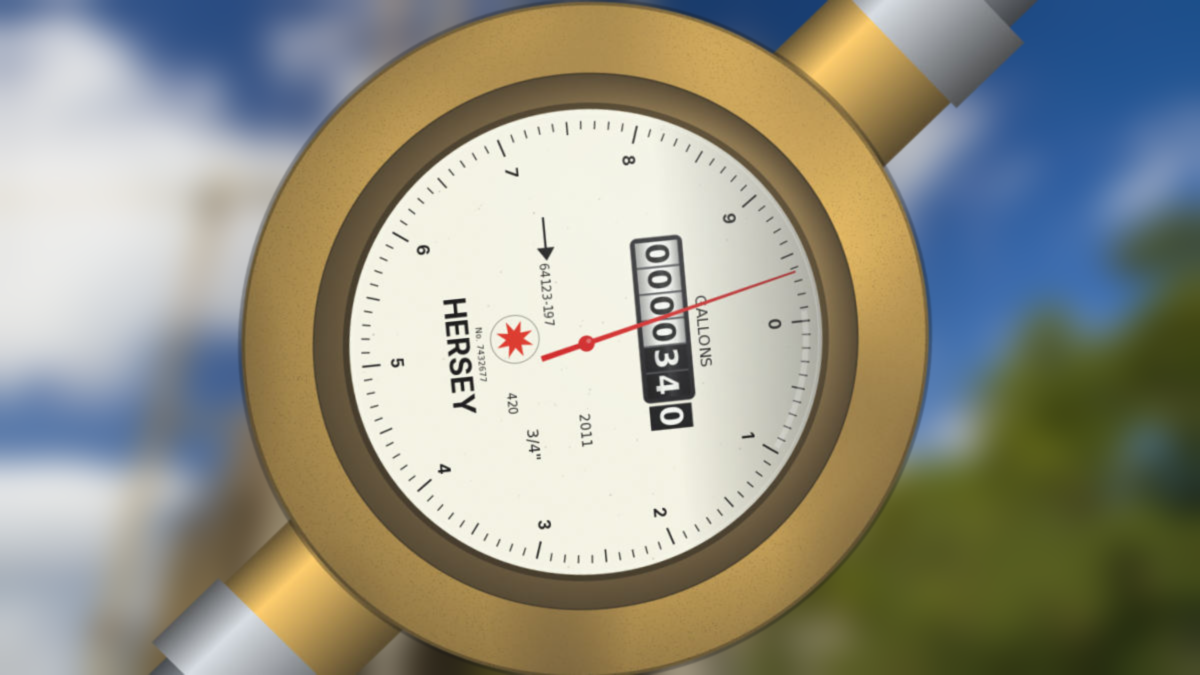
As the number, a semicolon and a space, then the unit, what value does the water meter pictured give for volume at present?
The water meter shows 339.6; gal
